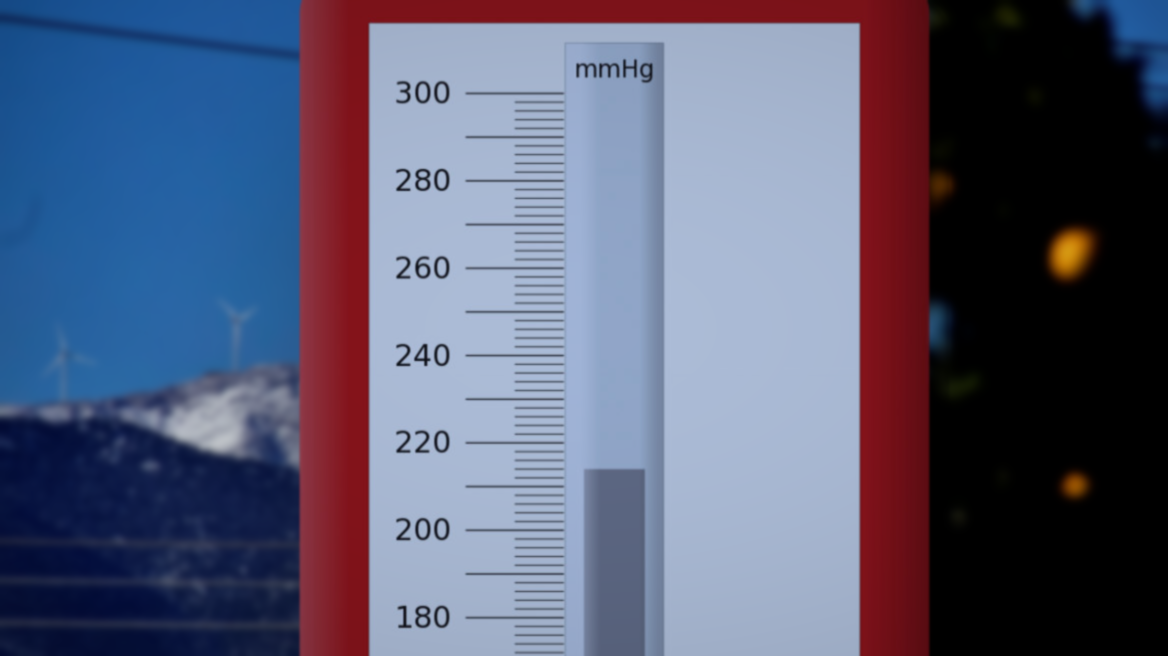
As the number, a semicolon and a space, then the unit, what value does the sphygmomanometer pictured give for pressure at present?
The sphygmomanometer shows 214; mmHg
